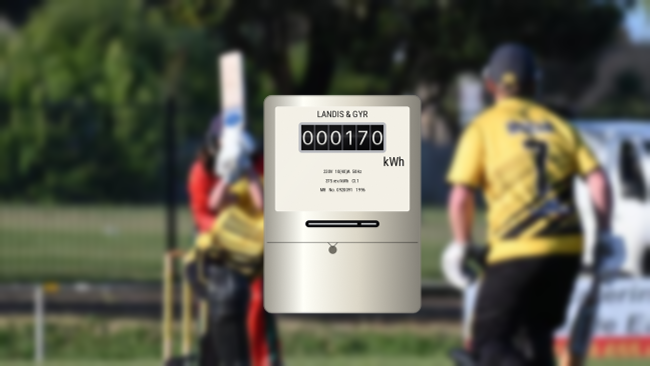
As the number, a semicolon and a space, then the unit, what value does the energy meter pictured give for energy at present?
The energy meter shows 170; kWh
